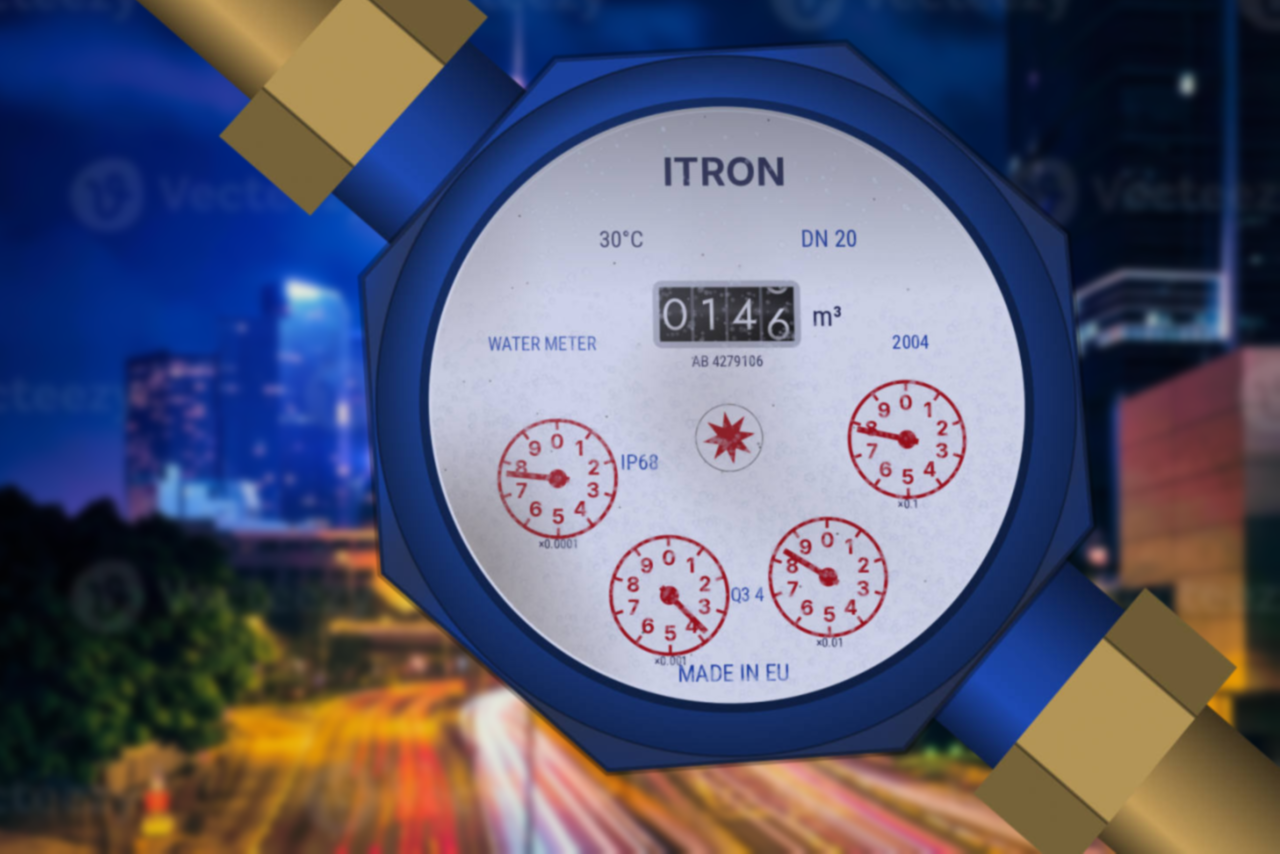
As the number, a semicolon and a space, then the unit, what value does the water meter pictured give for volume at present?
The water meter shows 145.7837; m³
